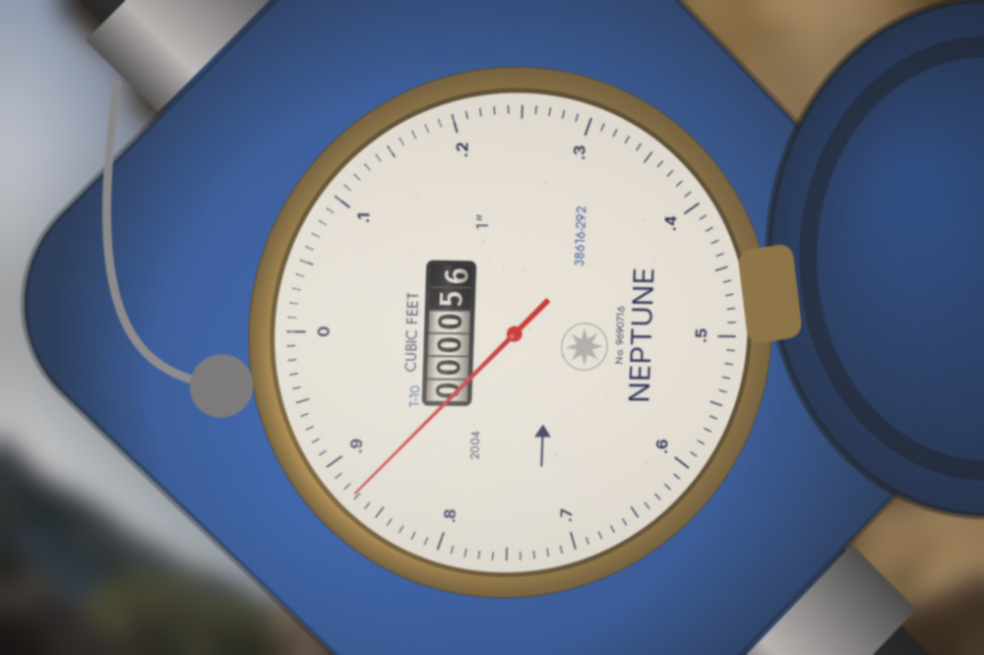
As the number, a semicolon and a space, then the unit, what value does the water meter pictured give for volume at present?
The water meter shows 55.87; ft³
